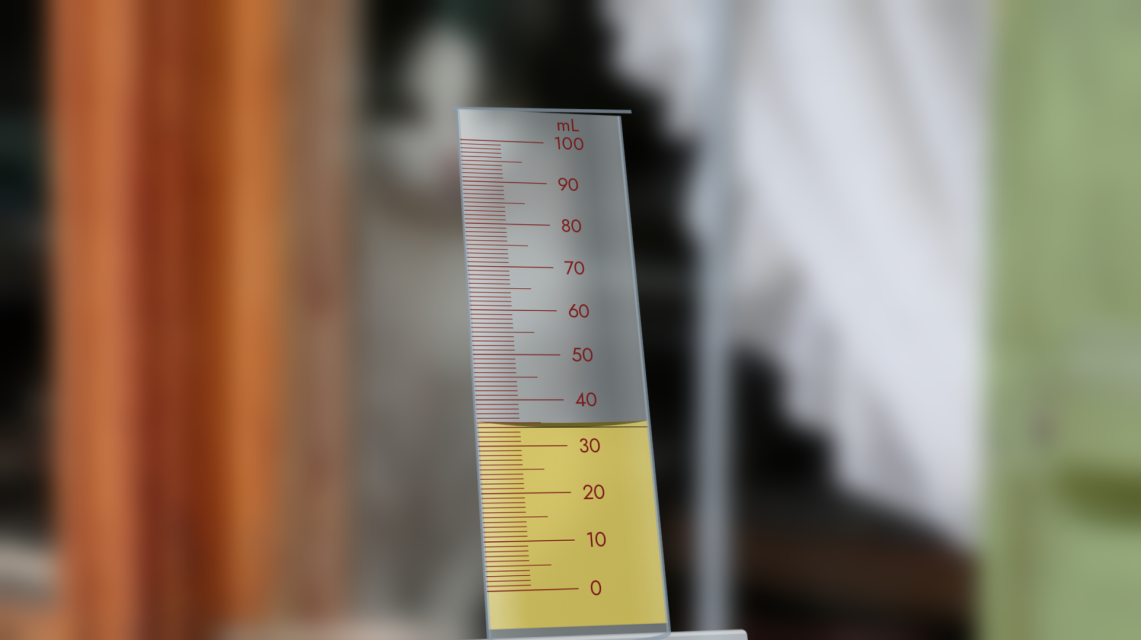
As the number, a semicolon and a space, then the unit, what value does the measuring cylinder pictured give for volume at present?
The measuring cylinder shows 34; mL
